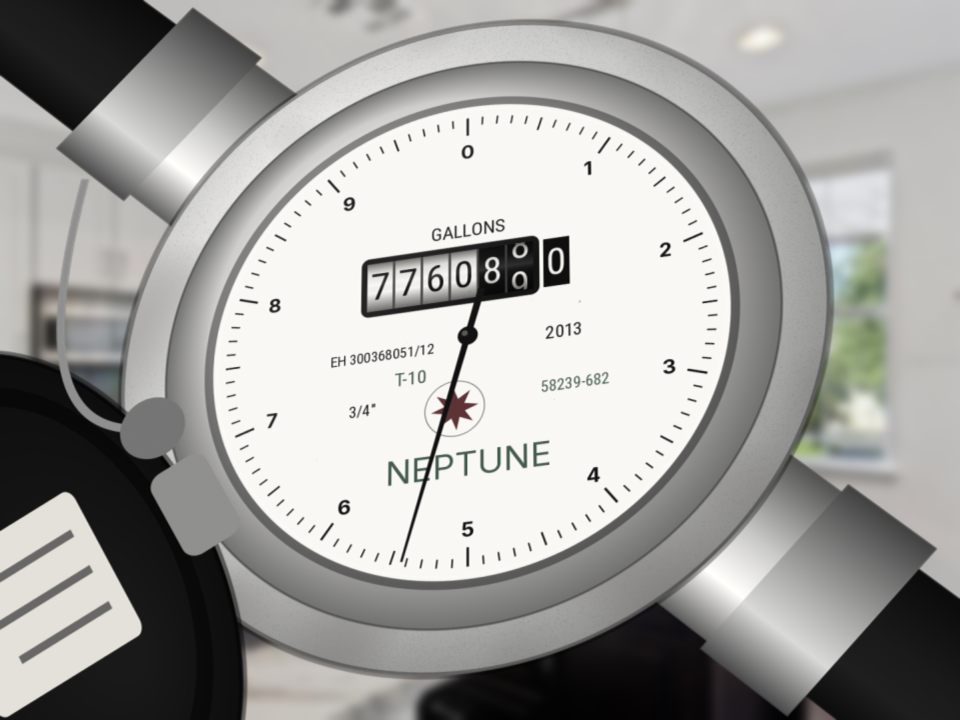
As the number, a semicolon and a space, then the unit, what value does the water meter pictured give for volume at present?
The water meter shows 7760885.4; gal
